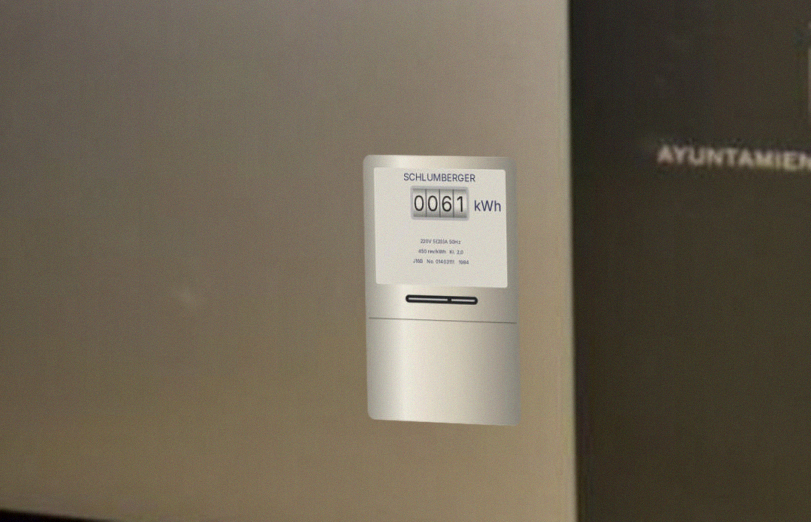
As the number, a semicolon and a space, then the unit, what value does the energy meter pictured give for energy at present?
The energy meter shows 61; kWh
